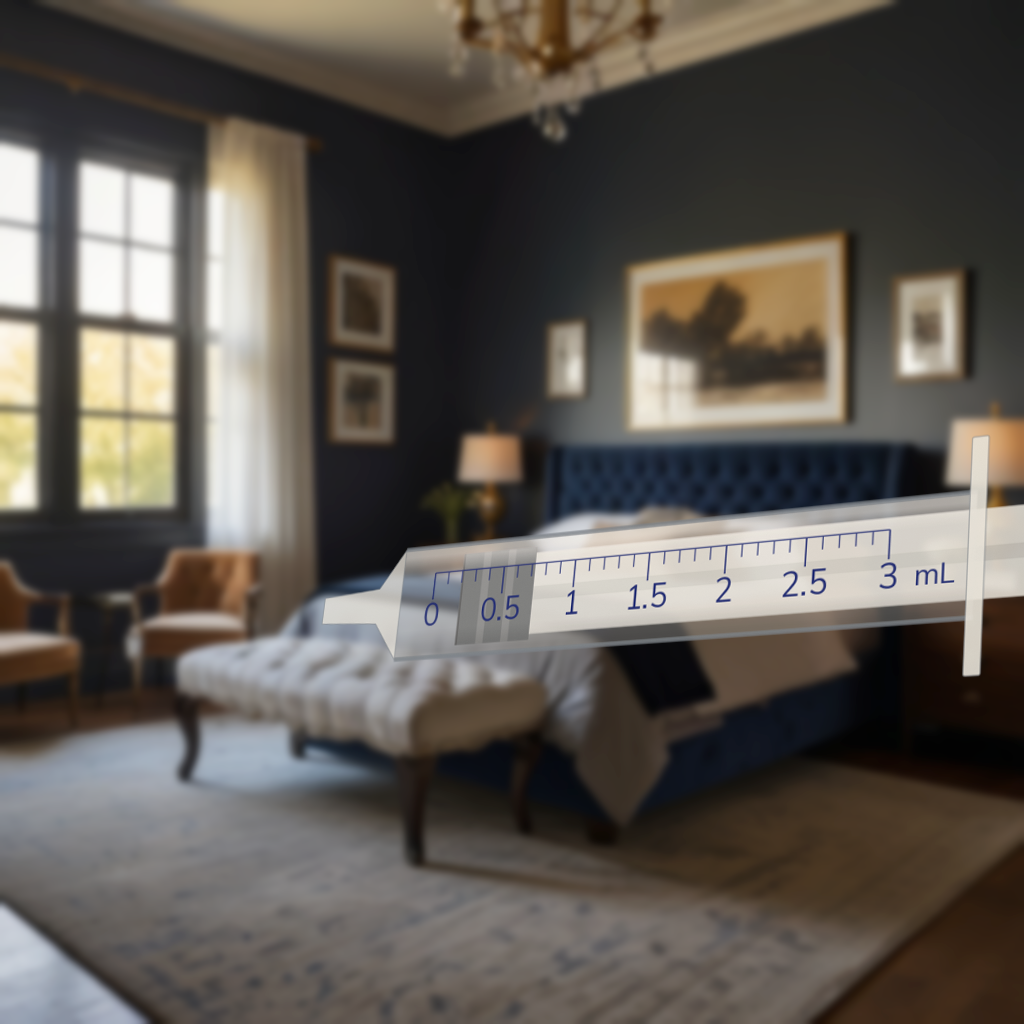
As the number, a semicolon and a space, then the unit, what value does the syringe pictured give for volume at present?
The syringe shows 0.2; mL
